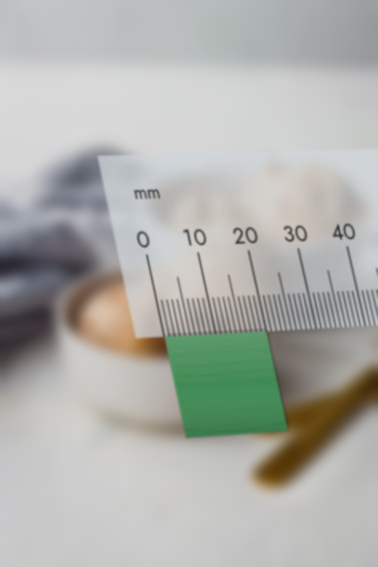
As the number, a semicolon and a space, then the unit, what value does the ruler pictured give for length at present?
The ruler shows 20; mm
